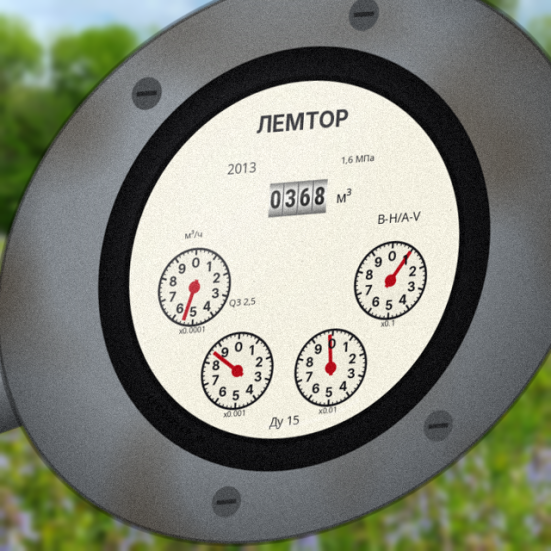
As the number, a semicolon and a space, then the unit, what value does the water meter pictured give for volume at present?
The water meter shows 368.0985; m³
